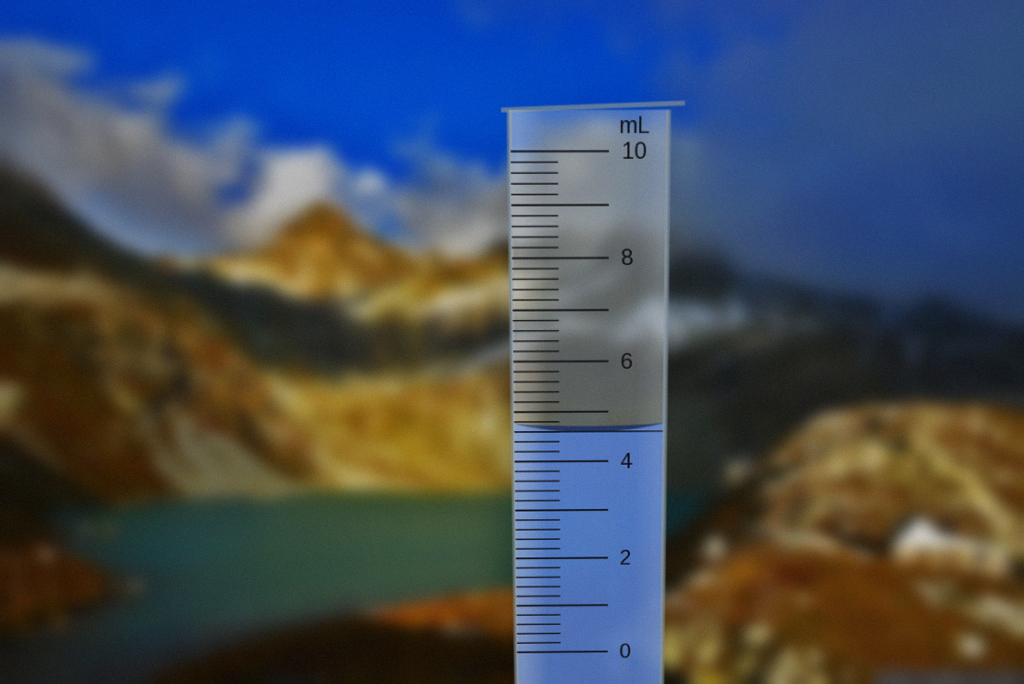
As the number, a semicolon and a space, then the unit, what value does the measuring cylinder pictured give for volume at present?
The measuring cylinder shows 4.6; mL
